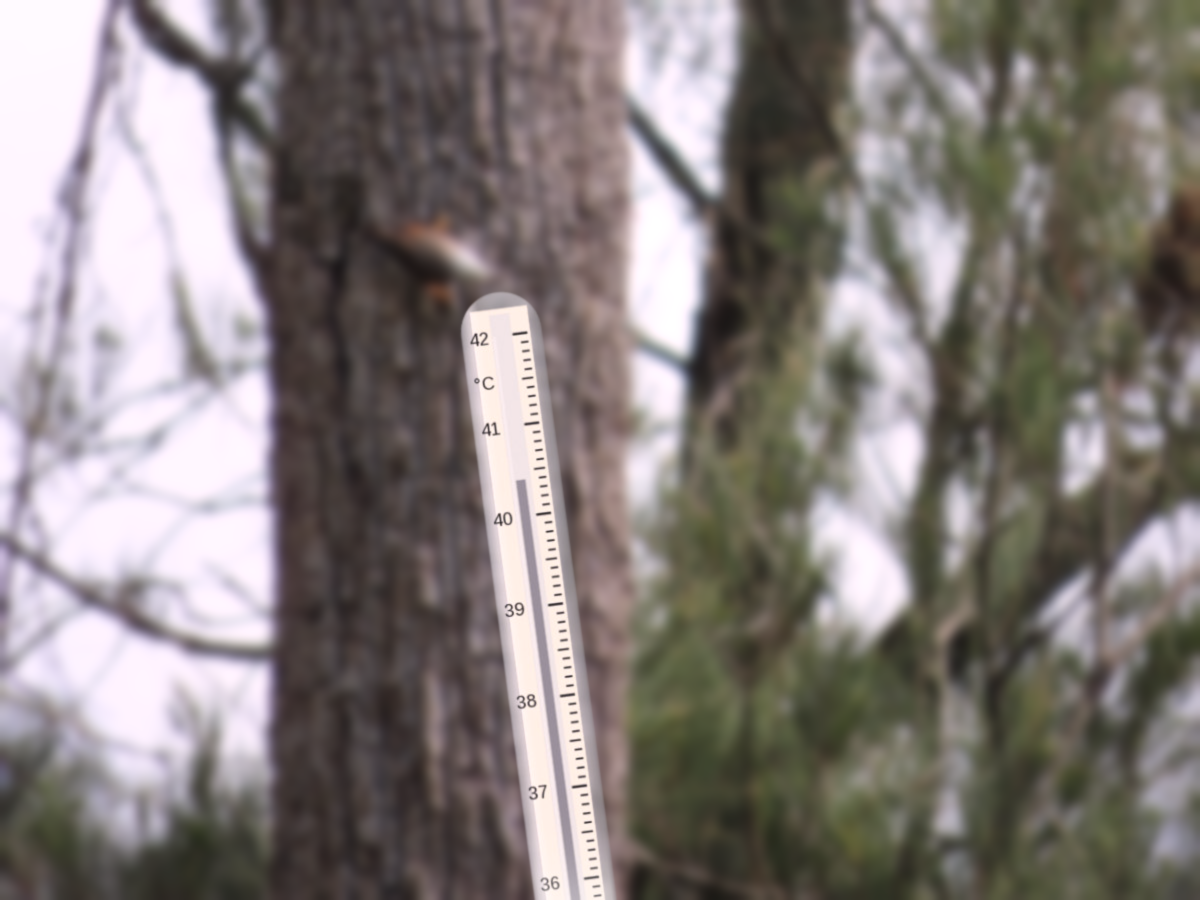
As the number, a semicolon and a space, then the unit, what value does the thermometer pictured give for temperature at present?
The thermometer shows 40.4; °C
